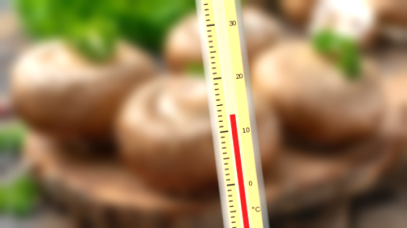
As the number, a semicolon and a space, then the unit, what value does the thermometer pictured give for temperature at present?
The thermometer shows 13; °C
